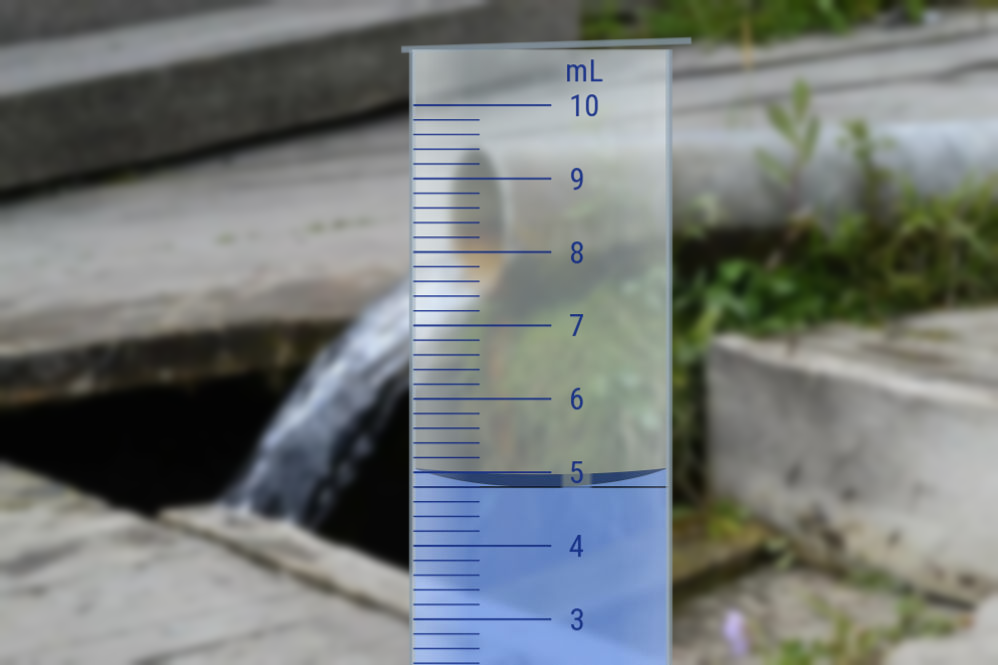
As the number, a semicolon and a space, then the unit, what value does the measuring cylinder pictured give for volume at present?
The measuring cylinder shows 4.8; mL
